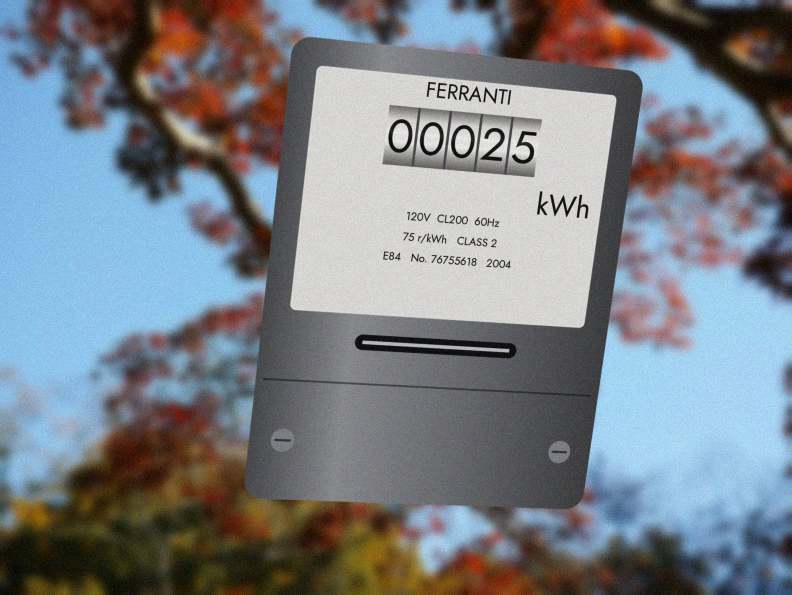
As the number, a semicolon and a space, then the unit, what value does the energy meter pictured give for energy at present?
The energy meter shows 25; kWh
